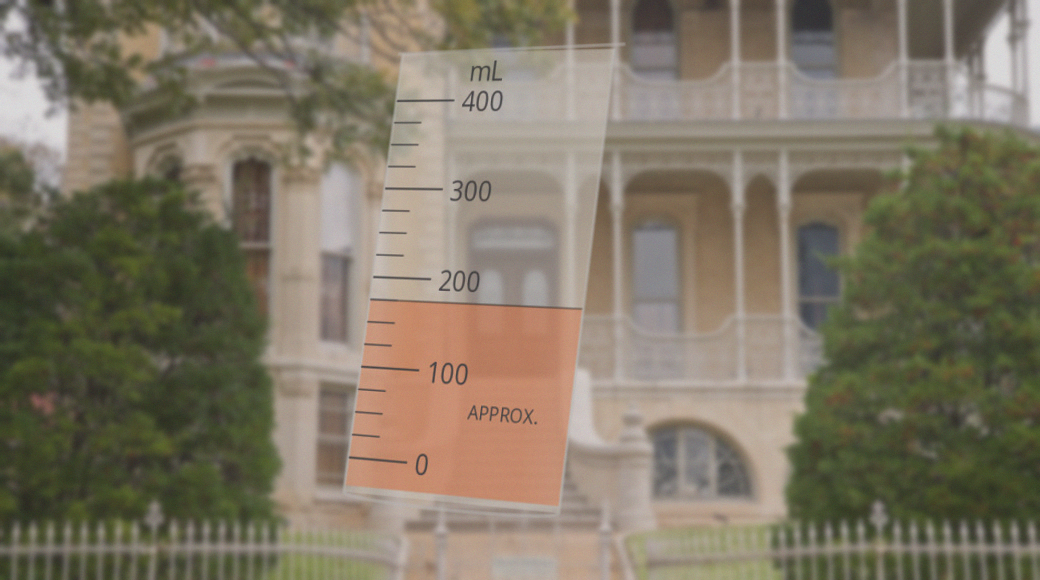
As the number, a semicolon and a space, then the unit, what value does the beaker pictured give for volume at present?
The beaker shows 175; mL
